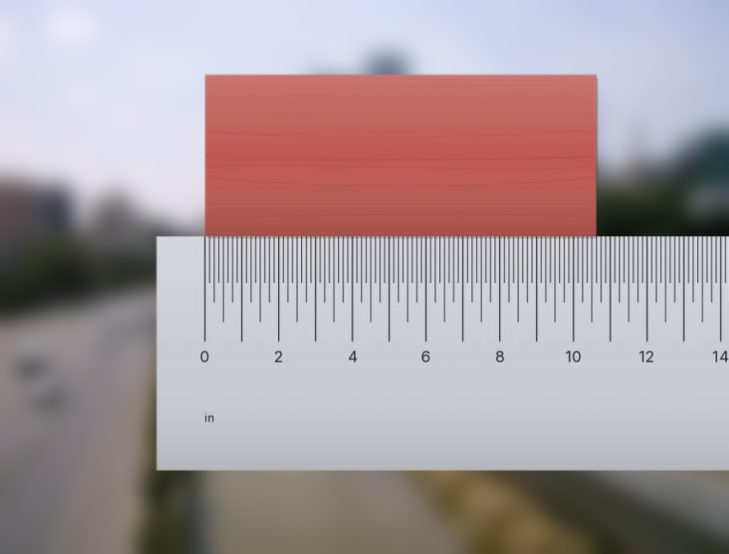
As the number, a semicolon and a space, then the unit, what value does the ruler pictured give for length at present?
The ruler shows 10.625; in
